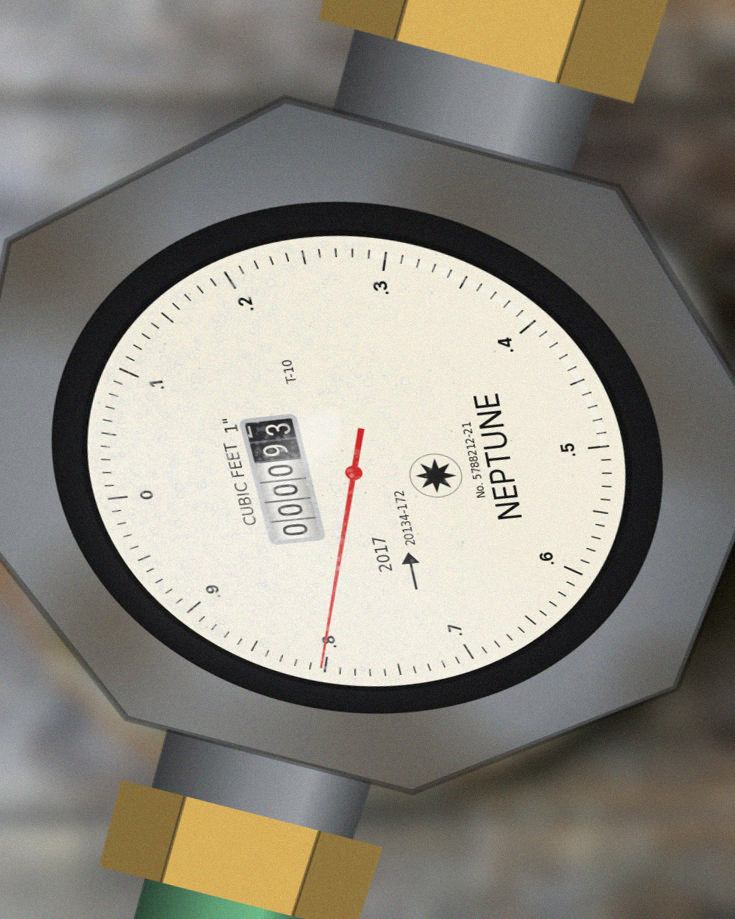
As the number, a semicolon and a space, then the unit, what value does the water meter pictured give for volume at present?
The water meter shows 92.80; ft³
